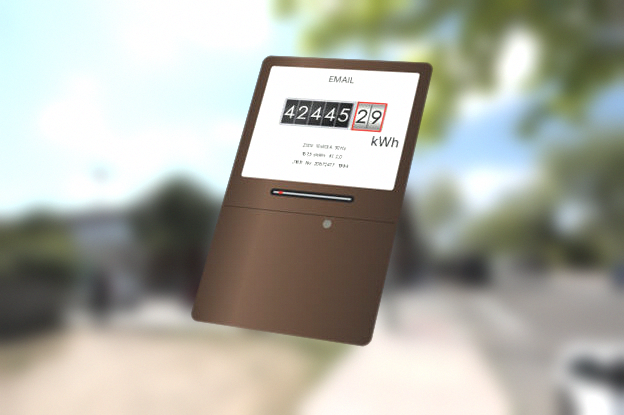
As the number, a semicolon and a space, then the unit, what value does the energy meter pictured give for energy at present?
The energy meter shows 42445.29; kWh
